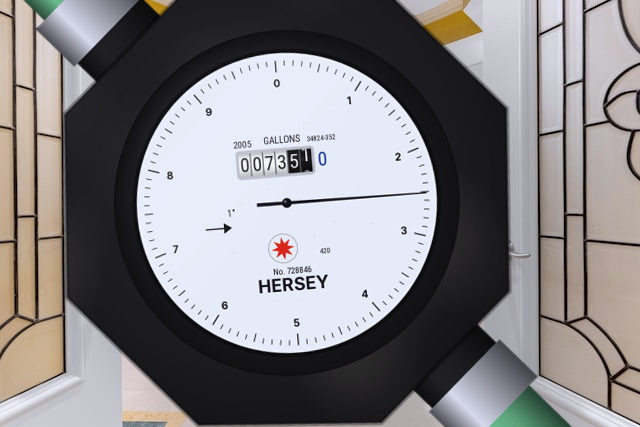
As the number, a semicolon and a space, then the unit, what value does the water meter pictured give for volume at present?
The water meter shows 73512.5; gal
